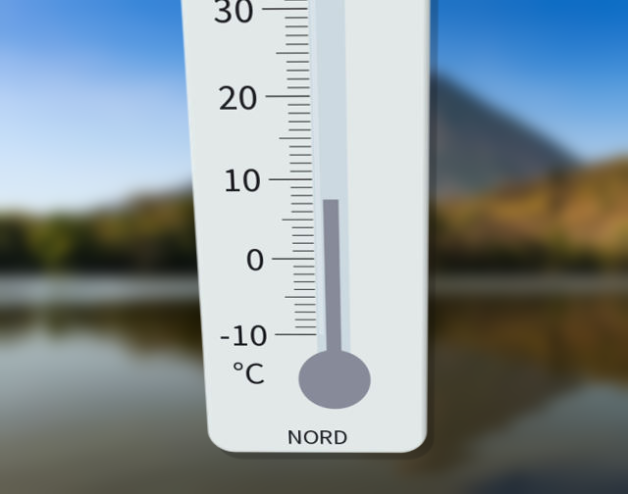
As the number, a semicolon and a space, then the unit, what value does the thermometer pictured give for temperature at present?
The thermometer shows 7.5; °C
